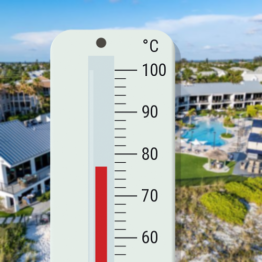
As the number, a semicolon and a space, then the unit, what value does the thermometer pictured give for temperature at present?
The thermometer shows 77; °C
